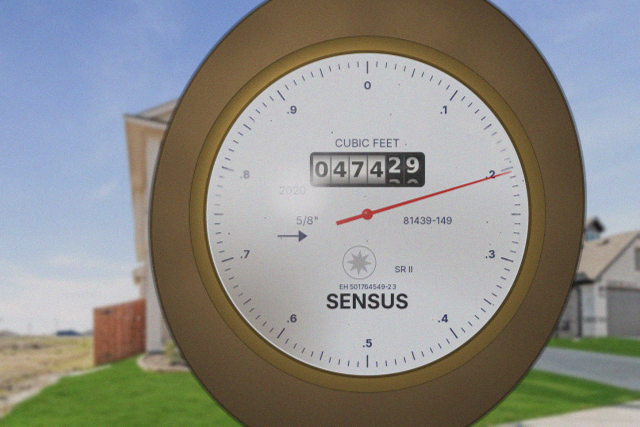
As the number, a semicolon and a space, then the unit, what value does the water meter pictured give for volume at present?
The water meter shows 47429.20; ft³
